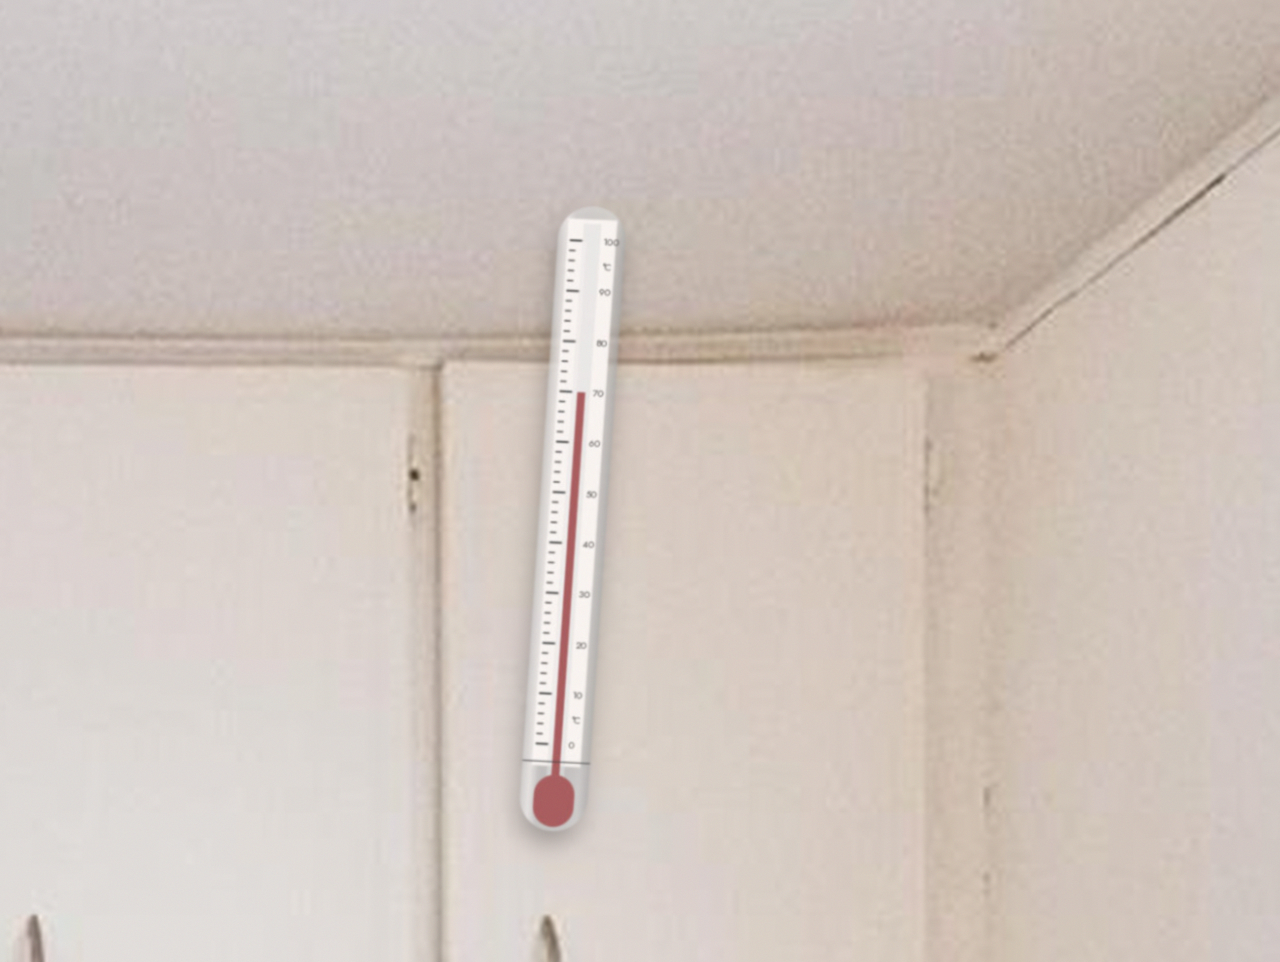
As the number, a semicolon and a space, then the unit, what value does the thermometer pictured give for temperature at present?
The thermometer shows 70; °C
